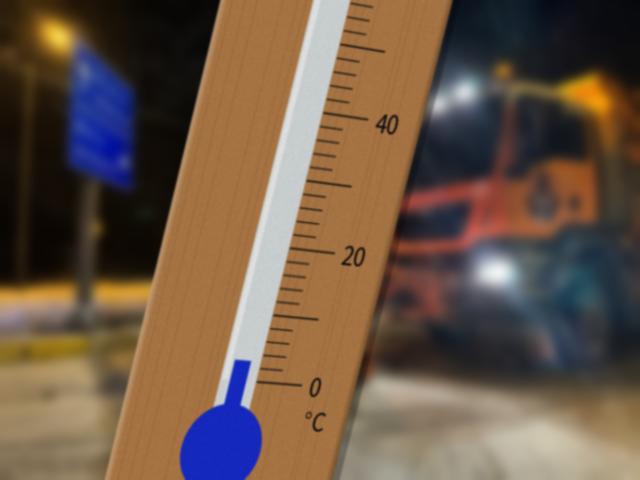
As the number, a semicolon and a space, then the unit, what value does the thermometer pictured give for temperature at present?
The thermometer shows 3; °C
